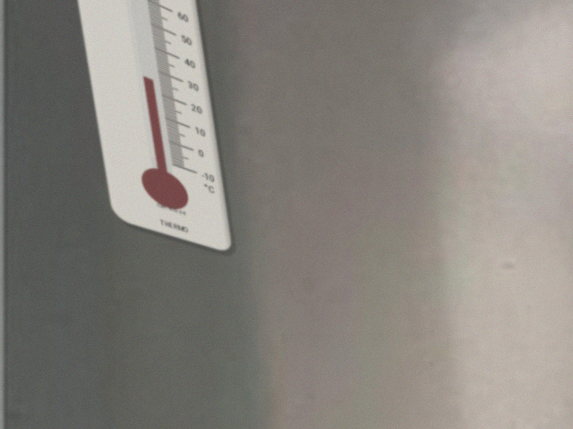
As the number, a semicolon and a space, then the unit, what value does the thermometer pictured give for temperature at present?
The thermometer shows 25; °C
